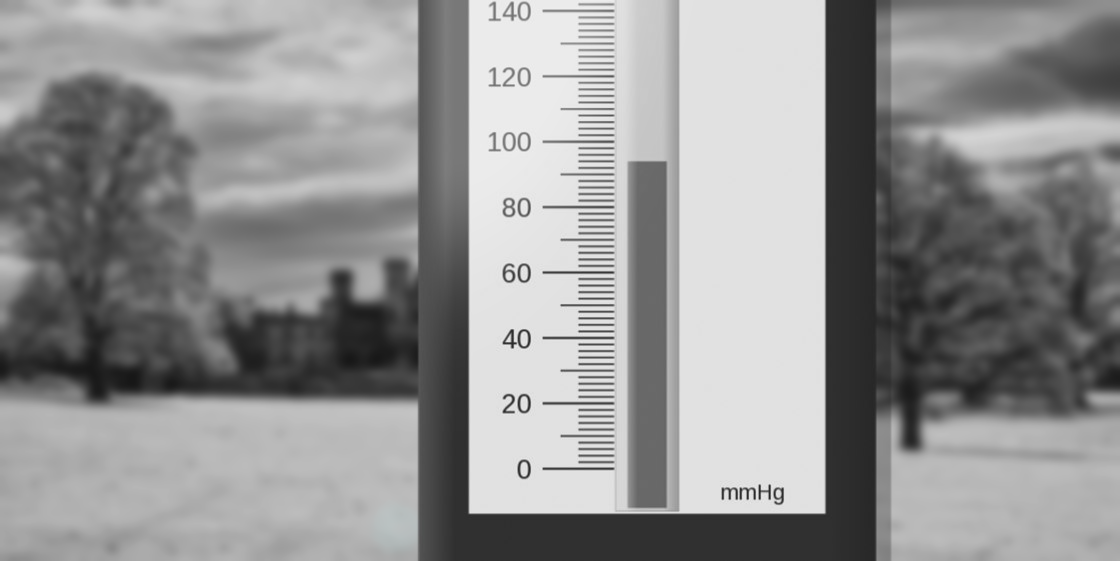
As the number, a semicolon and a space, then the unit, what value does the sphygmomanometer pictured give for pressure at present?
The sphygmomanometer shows 94; mmHg
